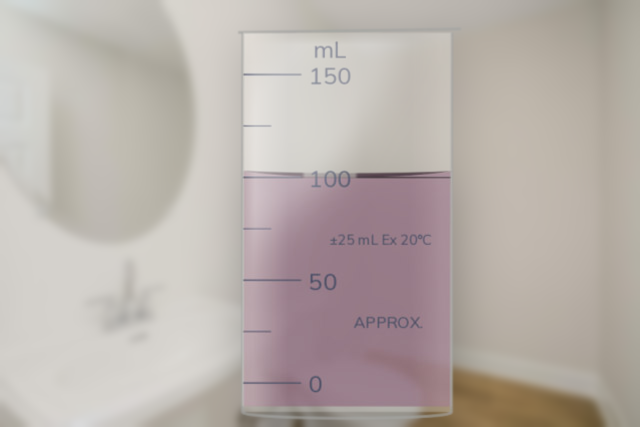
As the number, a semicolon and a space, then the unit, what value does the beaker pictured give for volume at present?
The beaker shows 100; mL
